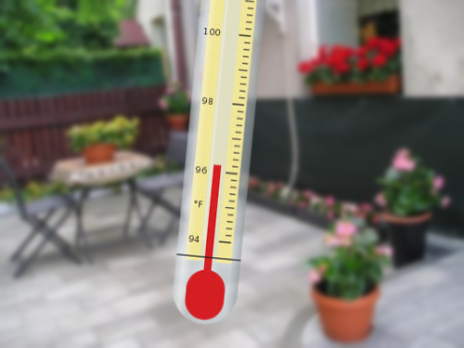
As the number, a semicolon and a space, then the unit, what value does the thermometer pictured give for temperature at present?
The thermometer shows 96.2; °F
